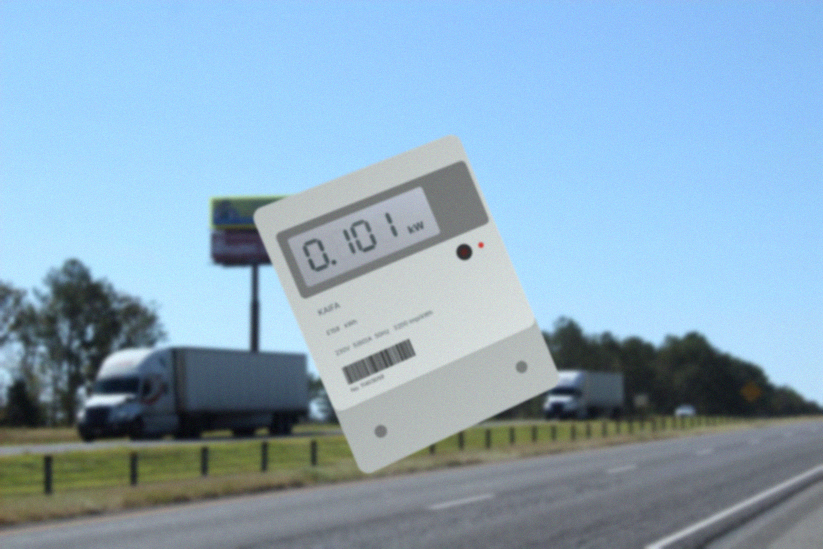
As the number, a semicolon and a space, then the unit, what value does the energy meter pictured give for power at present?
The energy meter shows 0.101; kW
